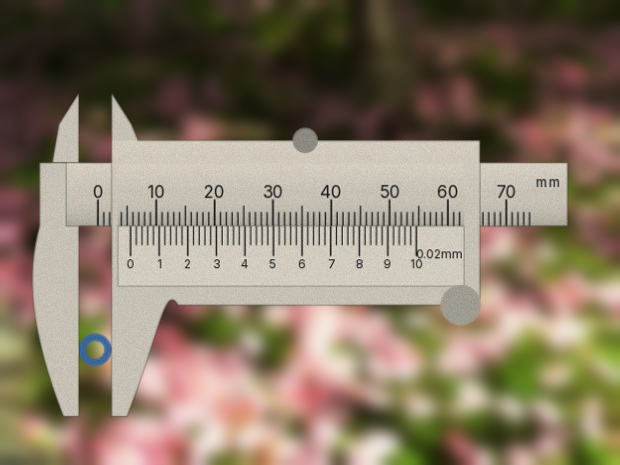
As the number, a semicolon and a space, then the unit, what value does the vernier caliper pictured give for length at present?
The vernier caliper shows 5.6; mm
